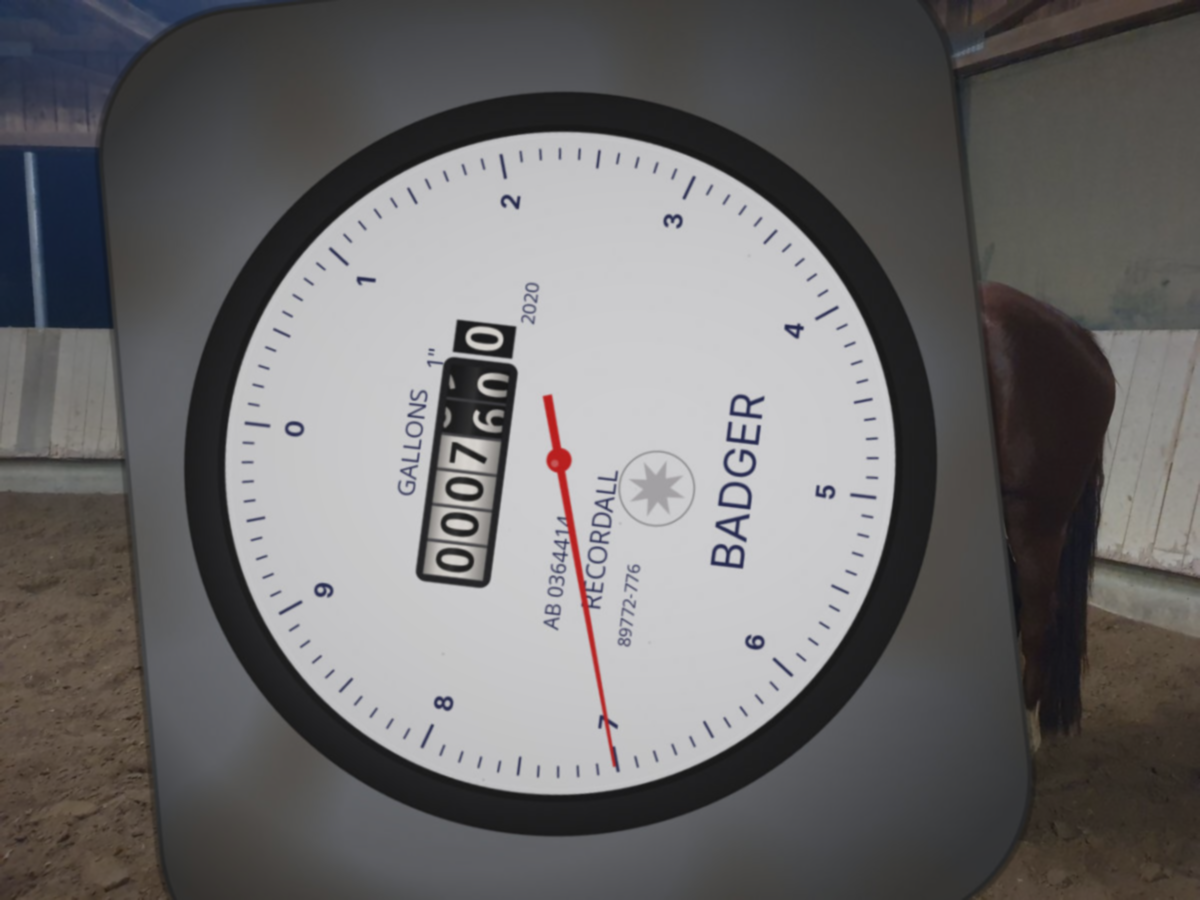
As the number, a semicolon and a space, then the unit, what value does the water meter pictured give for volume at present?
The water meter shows 7597.0; gal
